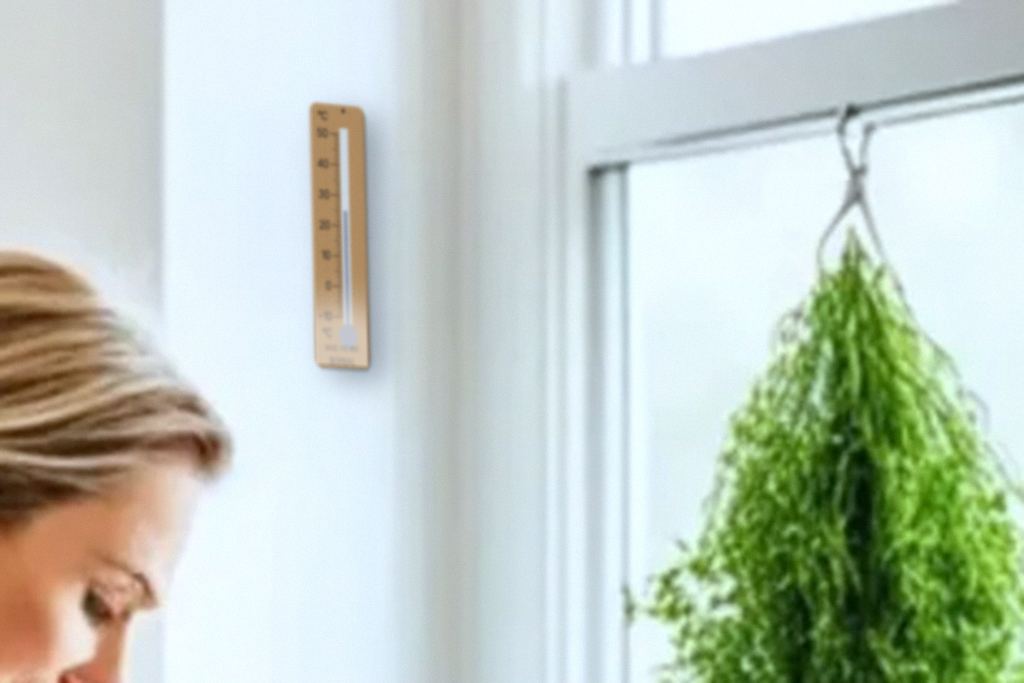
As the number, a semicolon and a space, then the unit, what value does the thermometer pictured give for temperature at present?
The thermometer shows 25; °C
